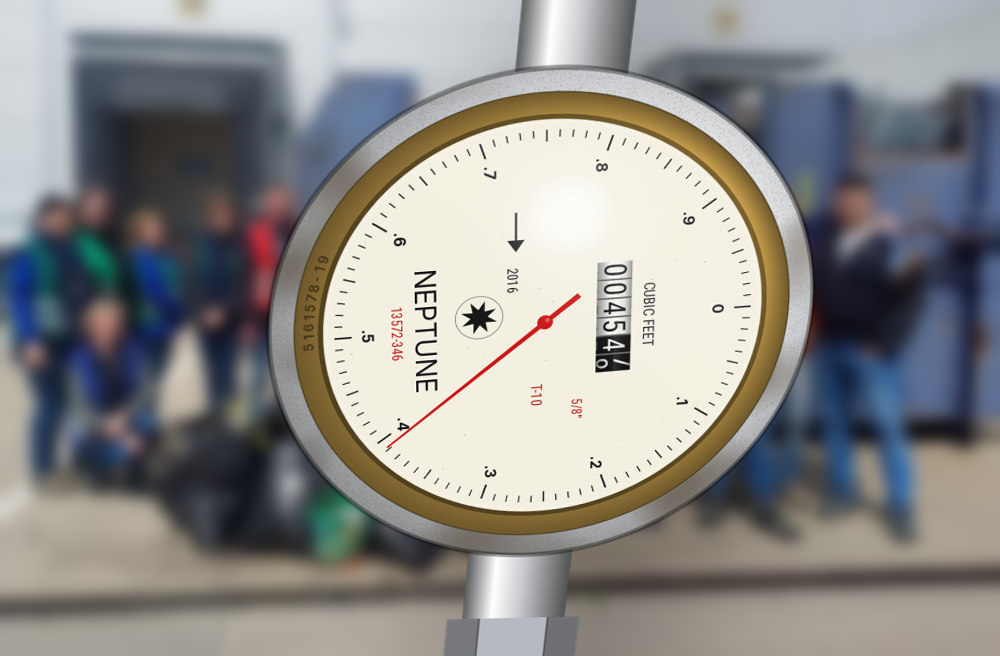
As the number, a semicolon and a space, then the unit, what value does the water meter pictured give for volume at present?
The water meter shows 4547.39; ft³
